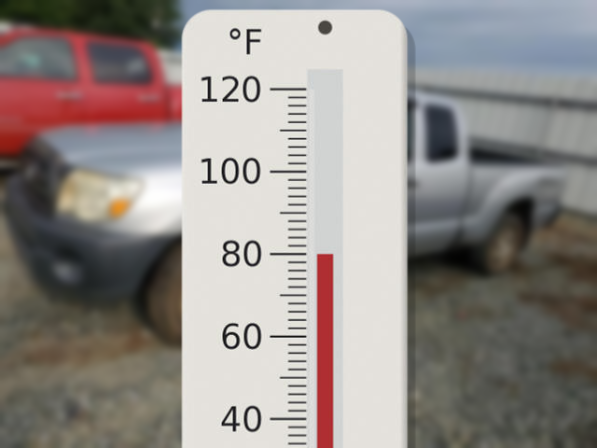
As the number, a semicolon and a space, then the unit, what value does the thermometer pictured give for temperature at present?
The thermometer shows 80; °F
